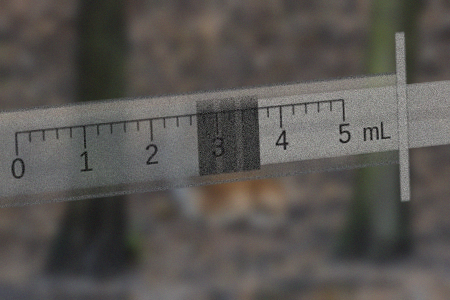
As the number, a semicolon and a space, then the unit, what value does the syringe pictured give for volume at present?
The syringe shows 2.7; mL
